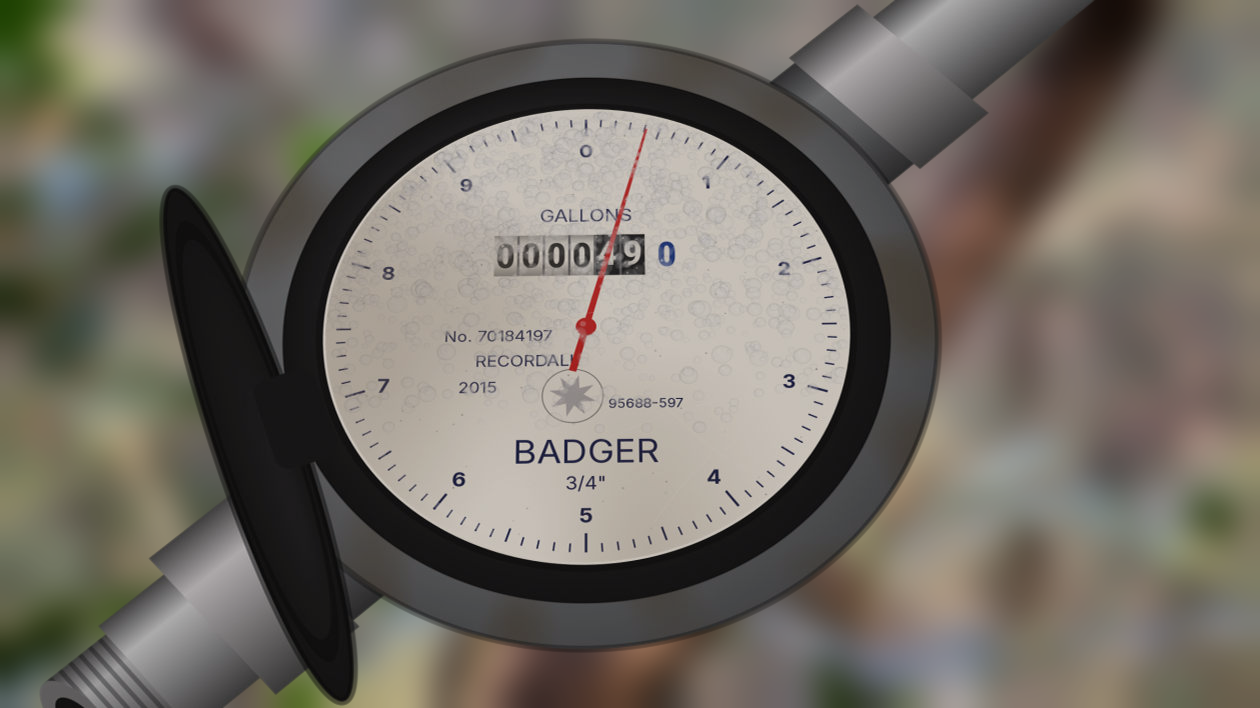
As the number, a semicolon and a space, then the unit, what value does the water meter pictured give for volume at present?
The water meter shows 490.4; gal
